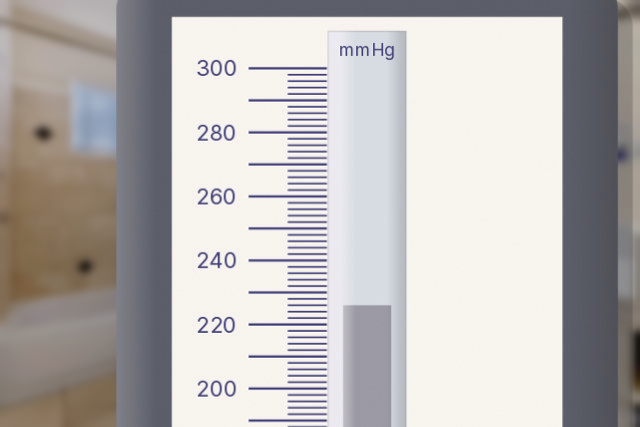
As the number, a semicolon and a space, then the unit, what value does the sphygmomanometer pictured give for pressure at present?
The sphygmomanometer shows 226; mmHg
